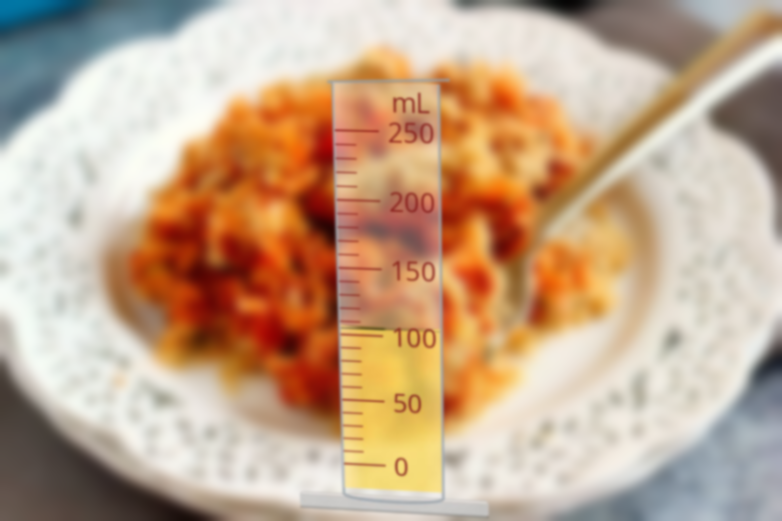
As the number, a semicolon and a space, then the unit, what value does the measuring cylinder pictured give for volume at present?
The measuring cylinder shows 105; mL
